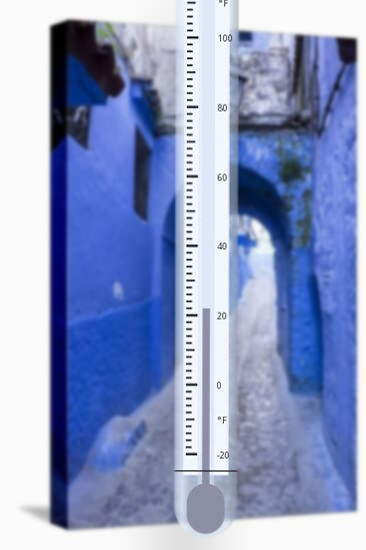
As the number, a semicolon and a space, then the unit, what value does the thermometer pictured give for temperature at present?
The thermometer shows 22; °F
